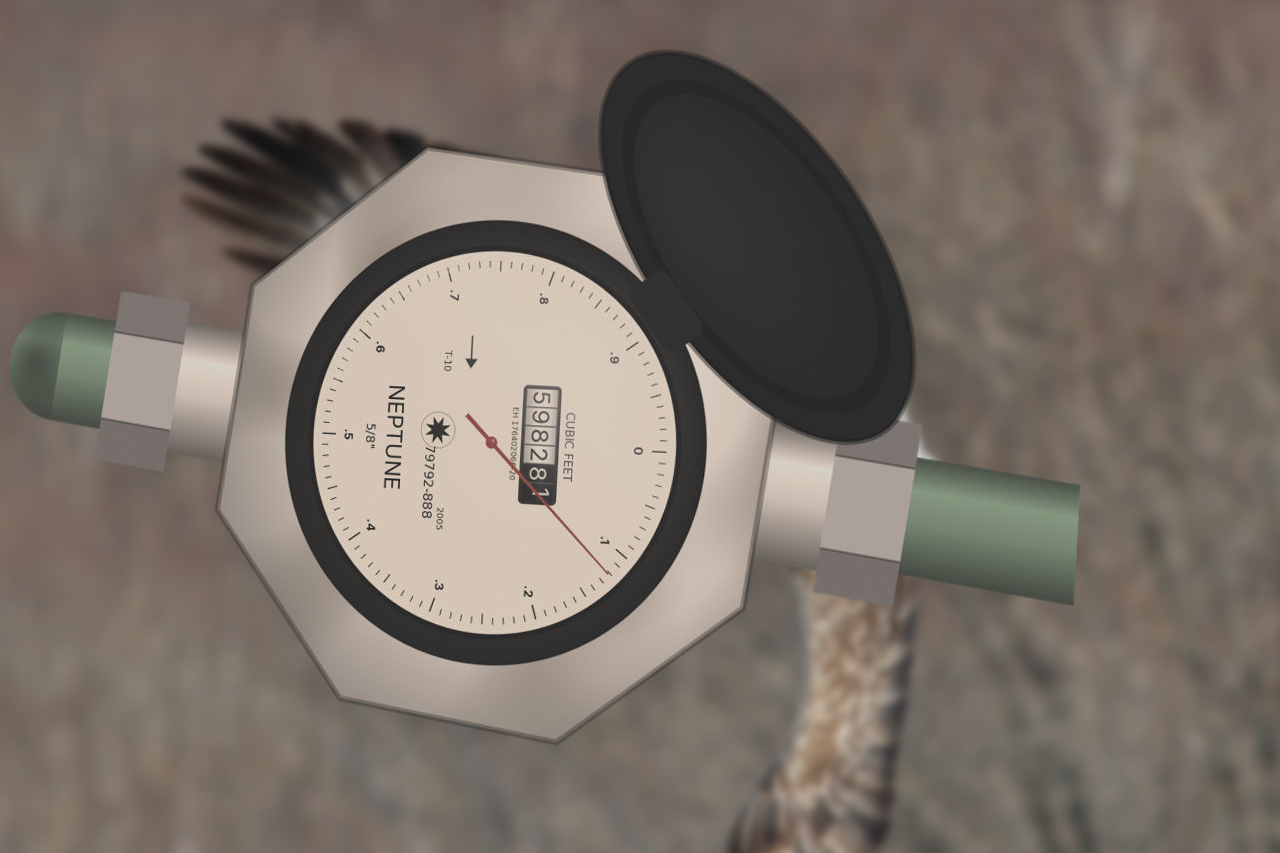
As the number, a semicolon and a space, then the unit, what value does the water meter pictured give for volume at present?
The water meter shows 598281.12; ft³
